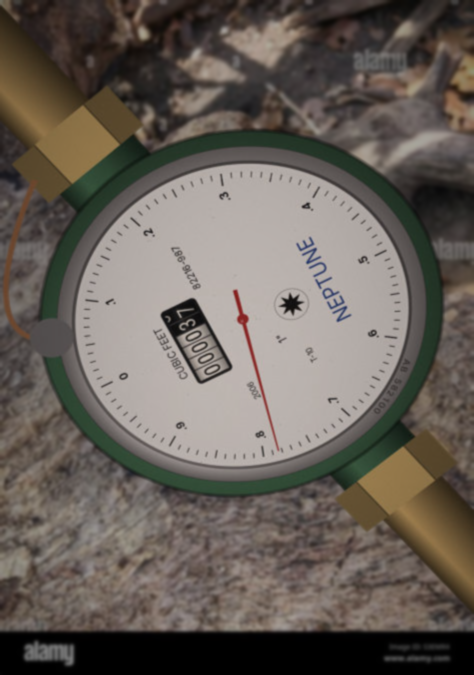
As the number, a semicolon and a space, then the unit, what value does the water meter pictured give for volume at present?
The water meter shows 36.78; ft³
